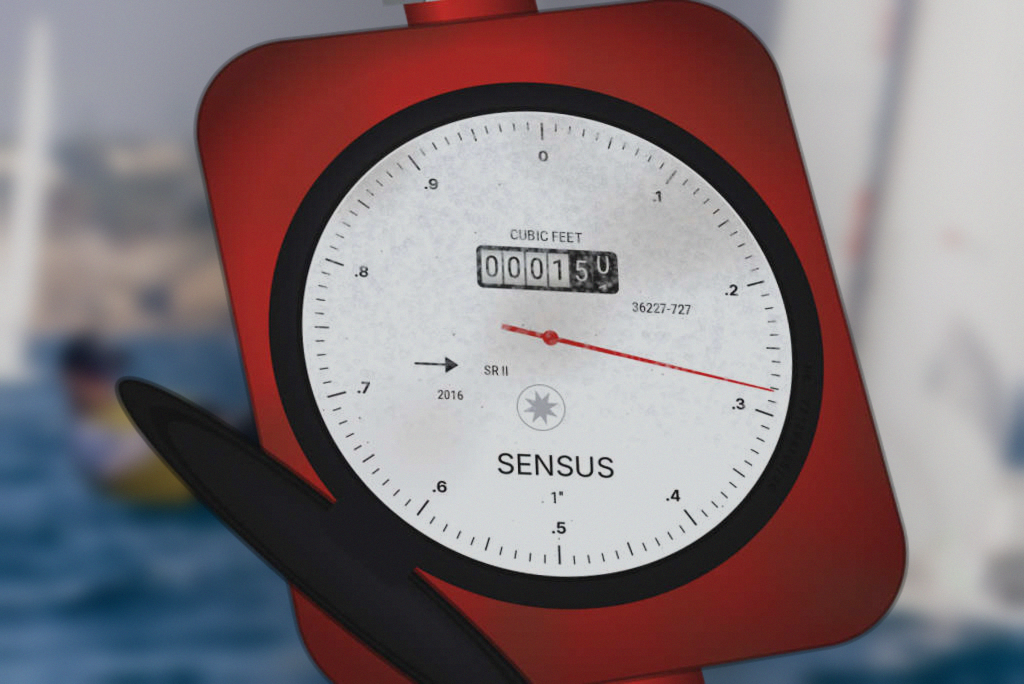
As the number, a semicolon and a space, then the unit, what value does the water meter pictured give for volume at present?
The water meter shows 150.28; ft³
